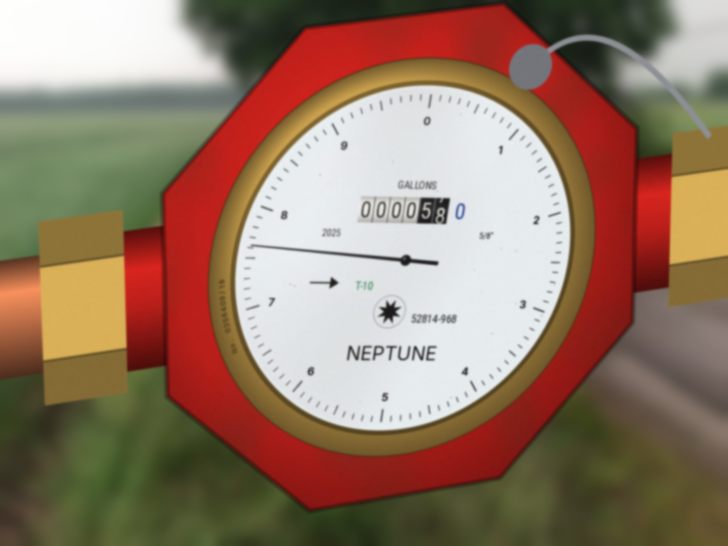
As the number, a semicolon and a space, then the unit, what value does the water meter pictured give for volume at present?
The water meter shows 577.6; gal
